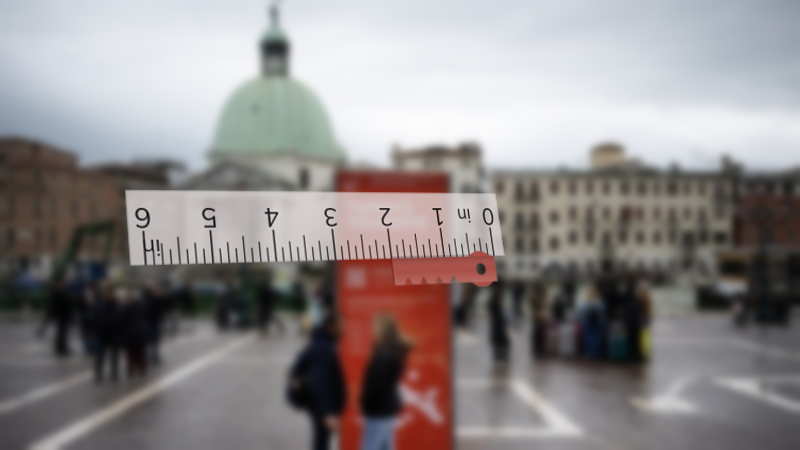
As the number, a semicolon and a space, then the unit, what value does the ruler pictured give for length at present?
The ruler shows 2; in
